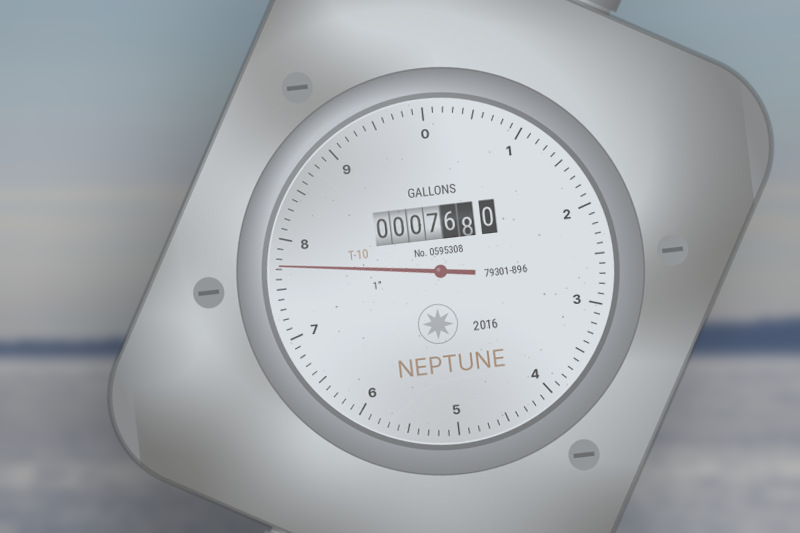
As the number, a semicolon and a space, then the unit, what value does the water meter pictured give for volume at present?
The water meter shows 7677.7; gal
